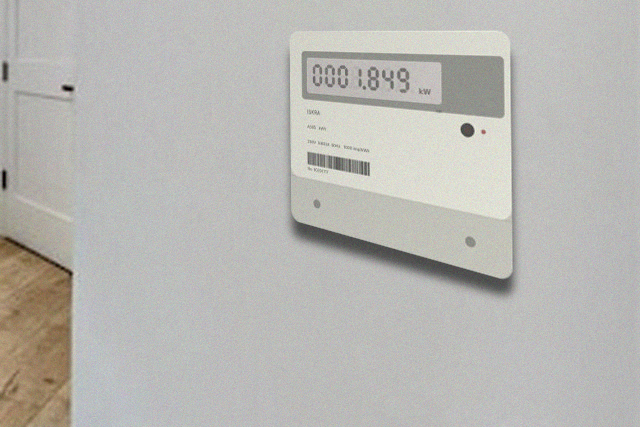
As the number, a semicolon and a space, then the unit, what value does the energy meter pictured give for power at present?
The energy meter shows 1.849; kW
